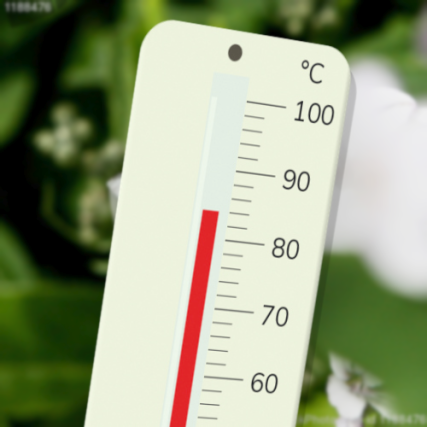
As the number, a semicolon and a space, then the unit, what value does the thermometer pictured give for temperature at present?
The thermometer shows 84; °C
